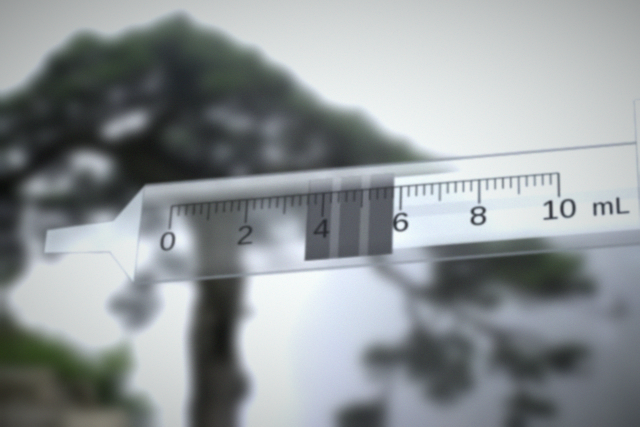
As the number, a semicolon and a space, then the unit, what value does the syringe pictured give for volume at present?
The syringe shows 3.6; mL
